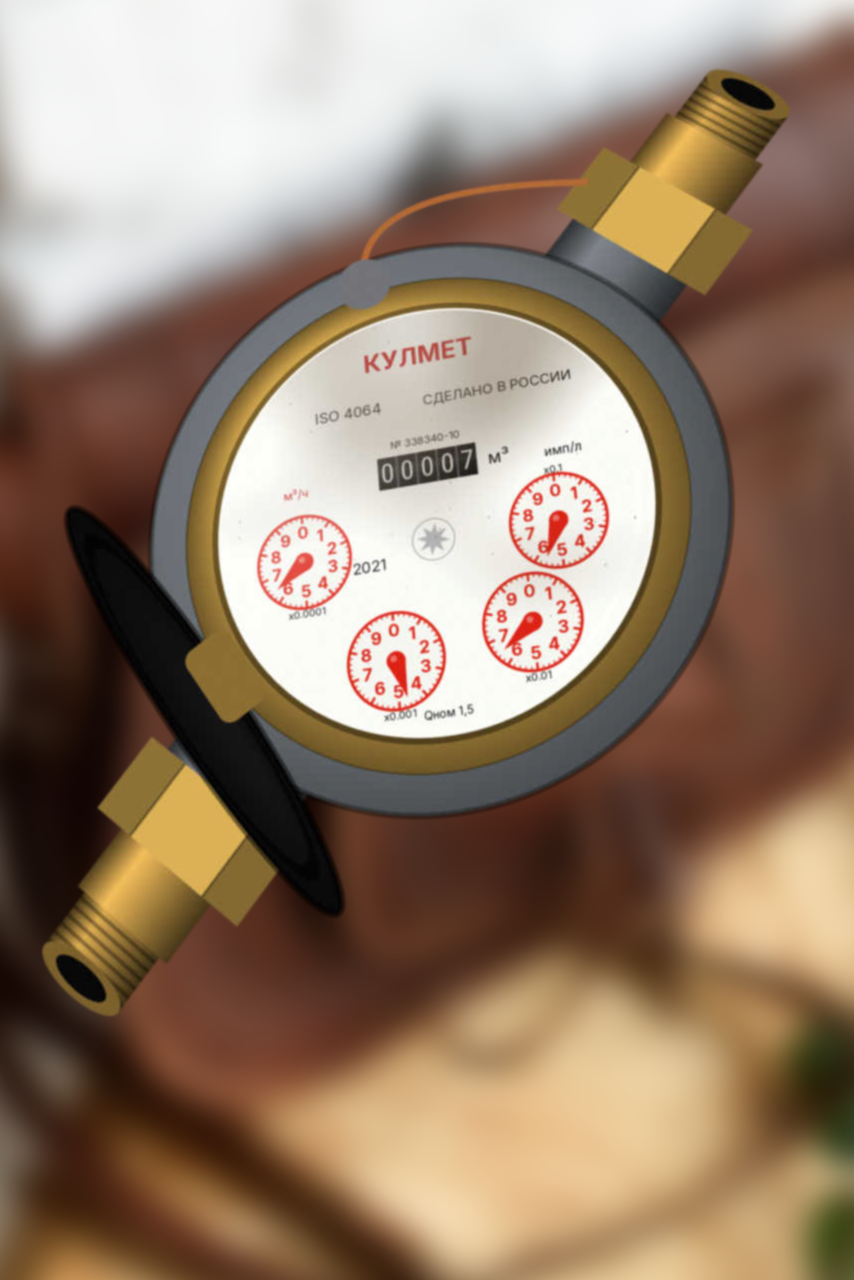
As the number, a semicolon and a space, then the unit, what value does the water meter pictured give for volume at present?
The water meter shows 7.5646; m³
